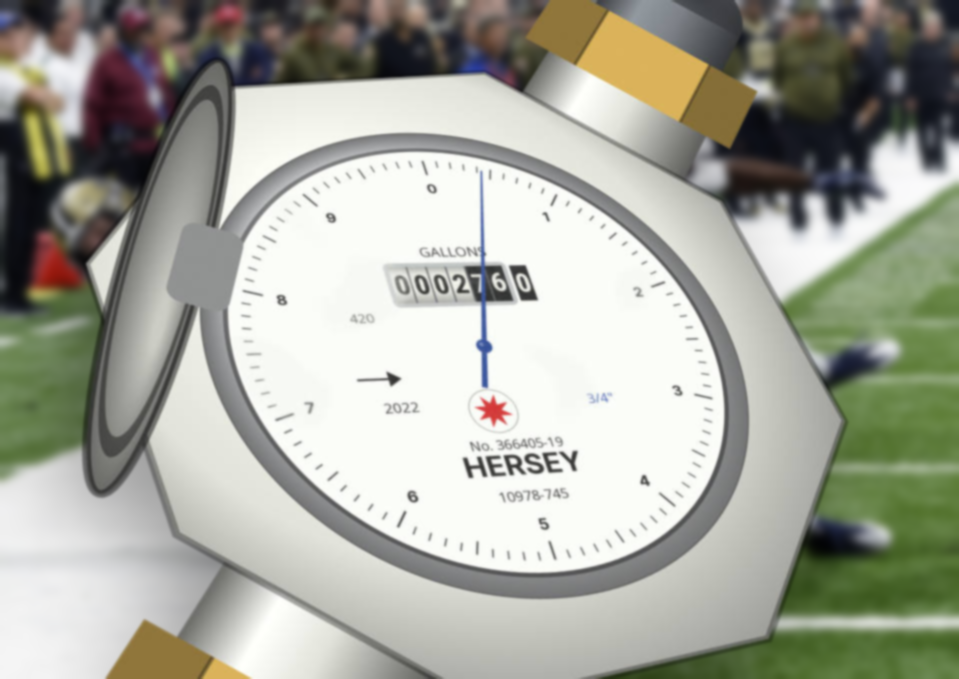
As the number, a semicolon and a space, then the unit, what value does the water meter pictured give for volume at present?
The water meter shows 2760.4; gal
